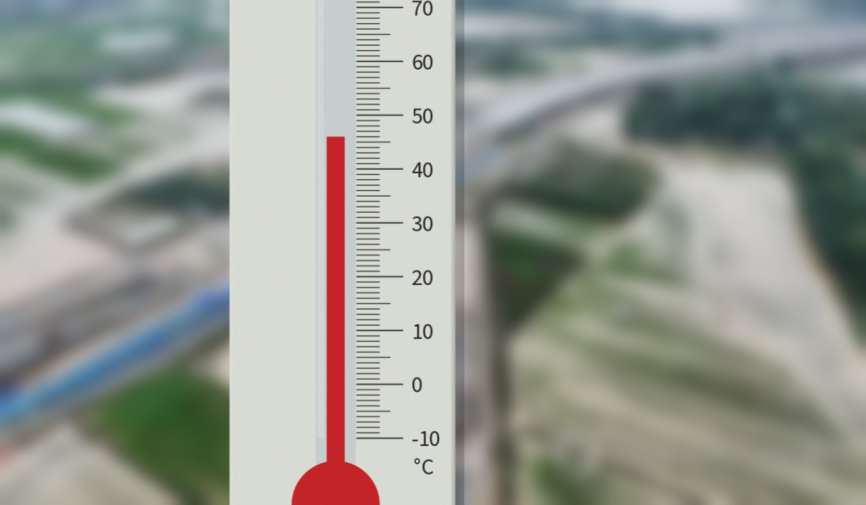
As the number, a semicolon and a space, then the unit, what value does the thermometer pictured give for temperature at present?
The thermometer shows 46; °C
